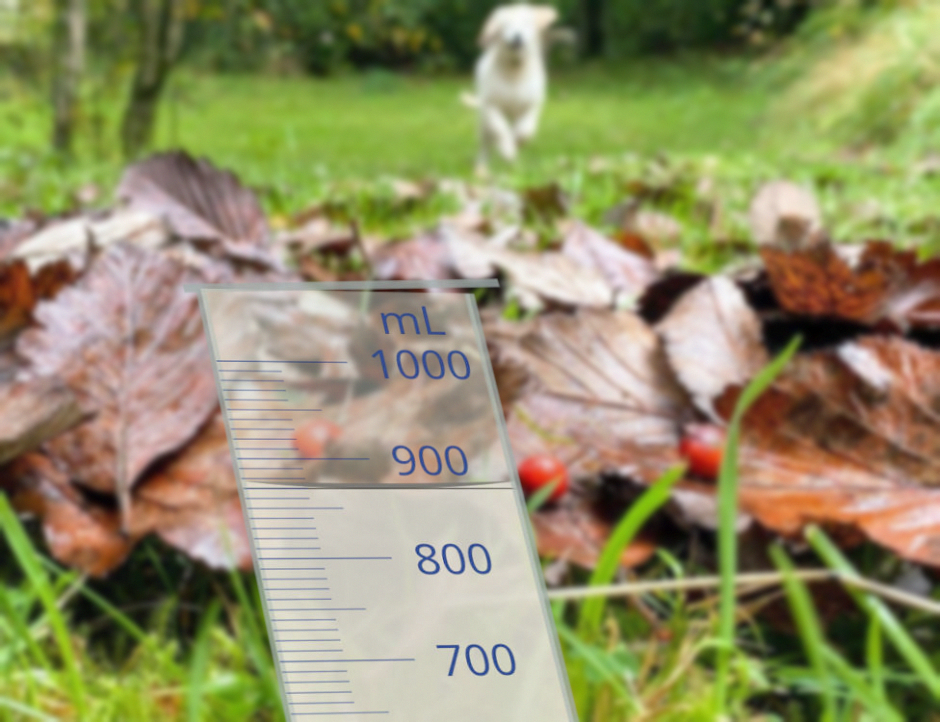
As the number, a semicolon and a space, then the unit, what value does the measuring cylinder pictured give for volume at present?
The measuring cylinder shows 870; mL
